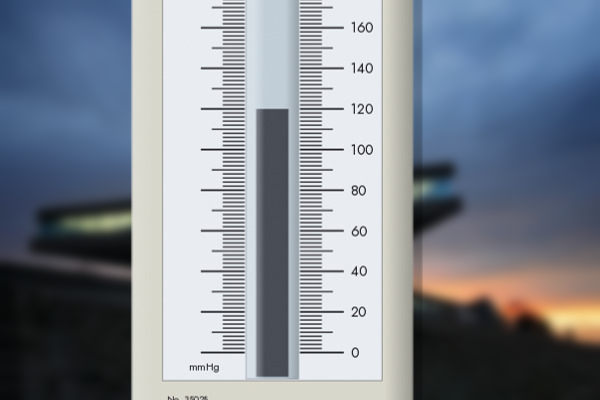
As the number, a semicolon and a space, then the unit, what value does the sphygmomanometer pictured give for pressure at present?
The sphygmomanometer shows 120; mmHg
